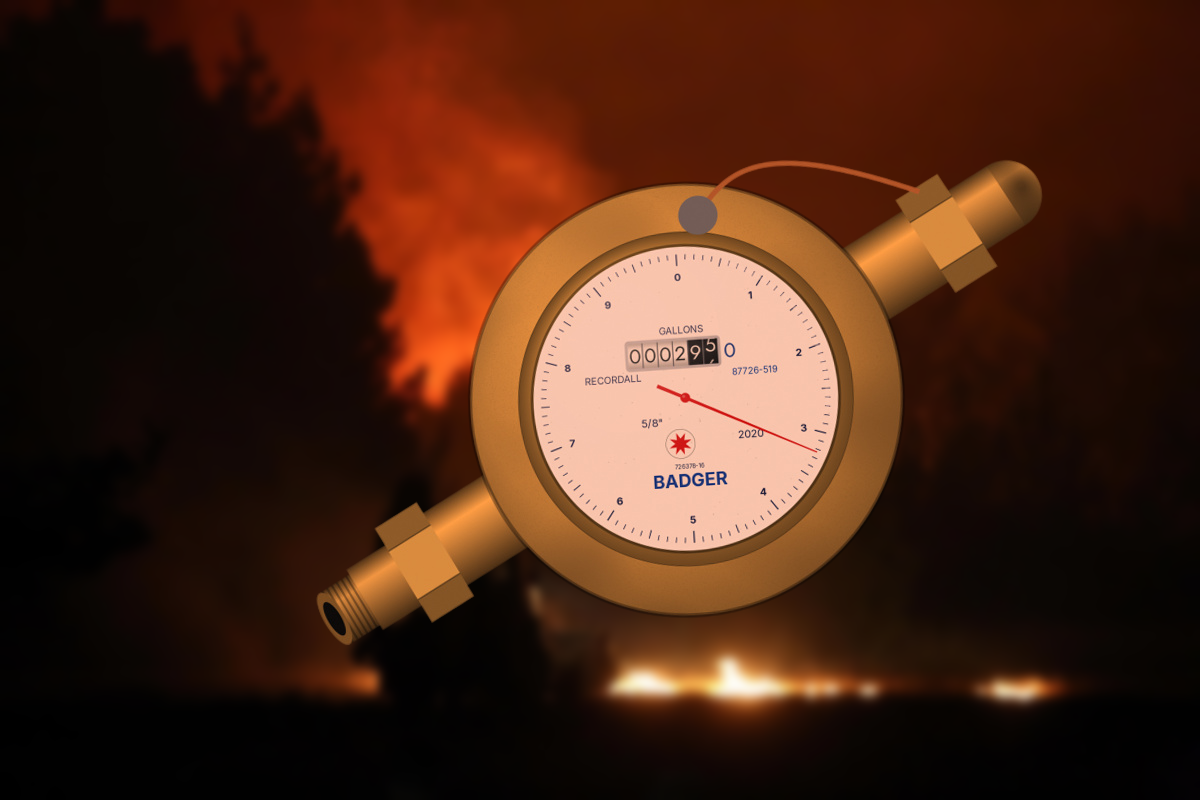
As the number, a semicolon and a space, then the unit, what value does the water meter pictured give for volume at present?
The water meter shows 2953.2; gal
